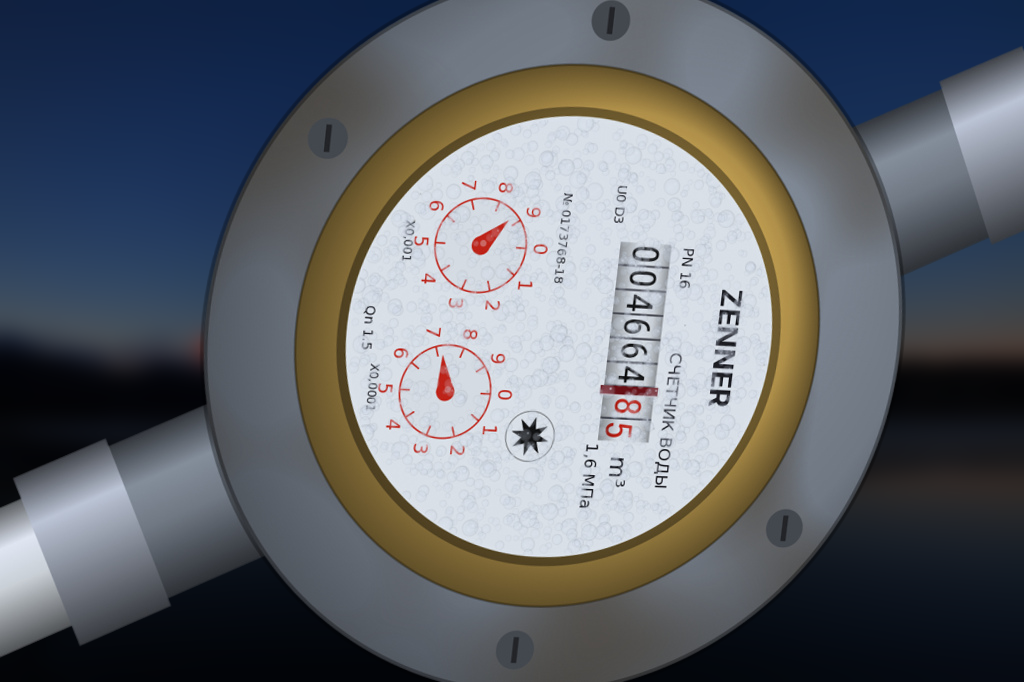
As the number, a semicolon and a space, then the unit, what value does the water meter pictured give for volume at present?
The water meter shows 4664.8487; m³
